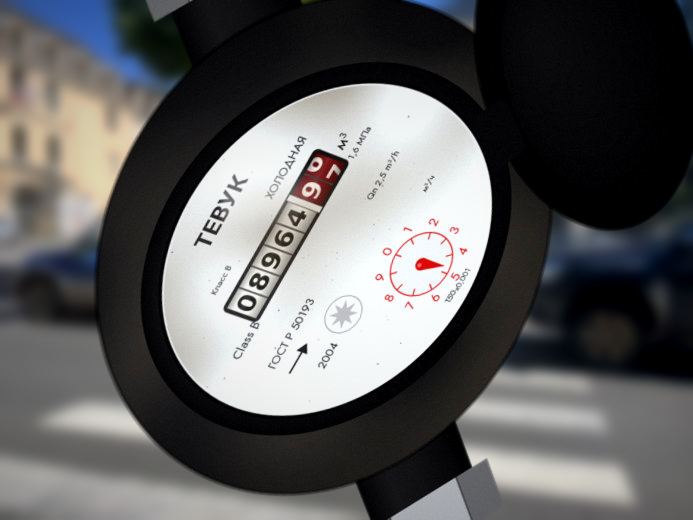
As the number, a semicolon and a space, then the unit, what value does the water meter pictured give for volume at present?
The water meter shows 8964.964; m³
